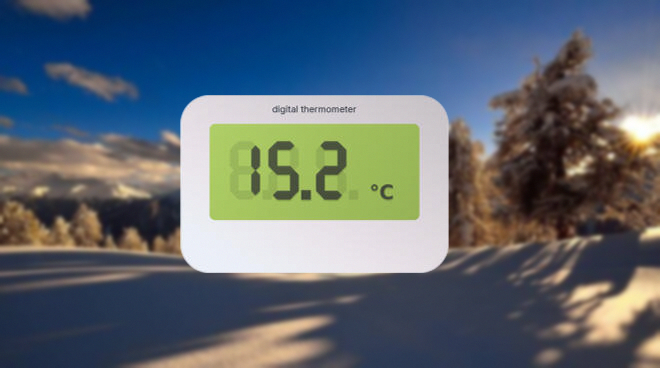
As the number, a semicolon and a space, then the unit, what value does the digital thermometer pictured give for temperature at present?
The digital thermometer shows 15.2; °C
